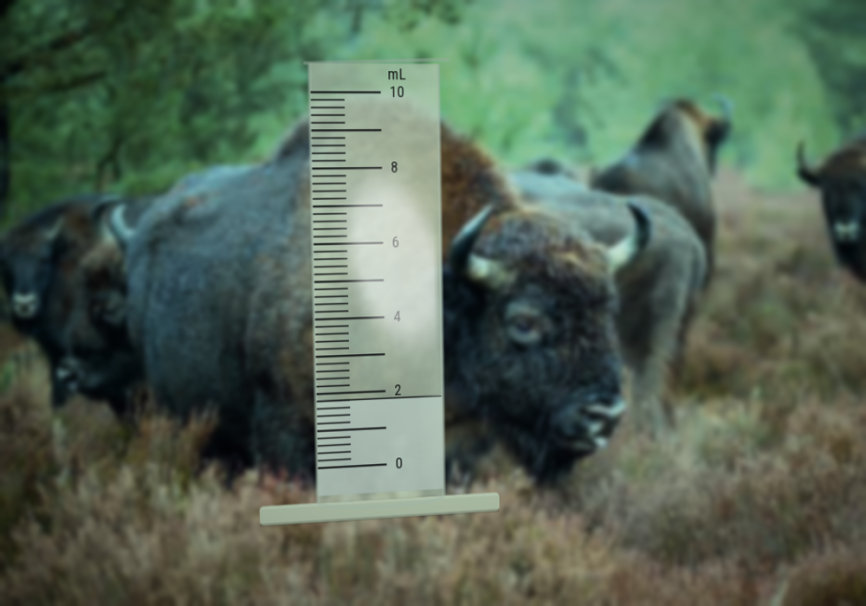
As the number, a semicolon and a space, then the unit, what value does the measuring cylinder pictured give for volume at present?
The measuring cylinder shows 1.8; mL
